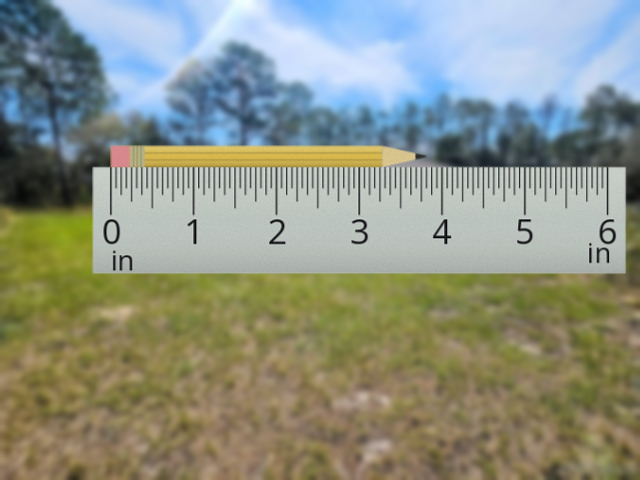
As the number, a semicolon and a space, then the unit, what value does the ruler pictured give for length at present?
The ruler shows 3.8125; in
